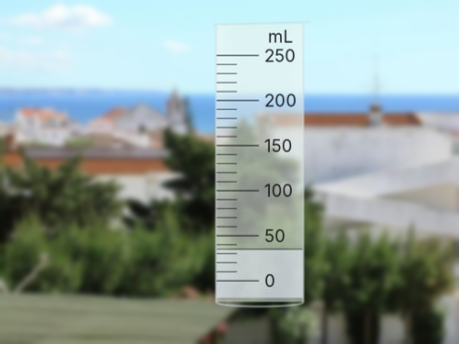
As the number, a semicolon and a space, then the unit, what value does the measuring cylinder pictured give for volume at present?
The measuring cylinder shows 35; mL
